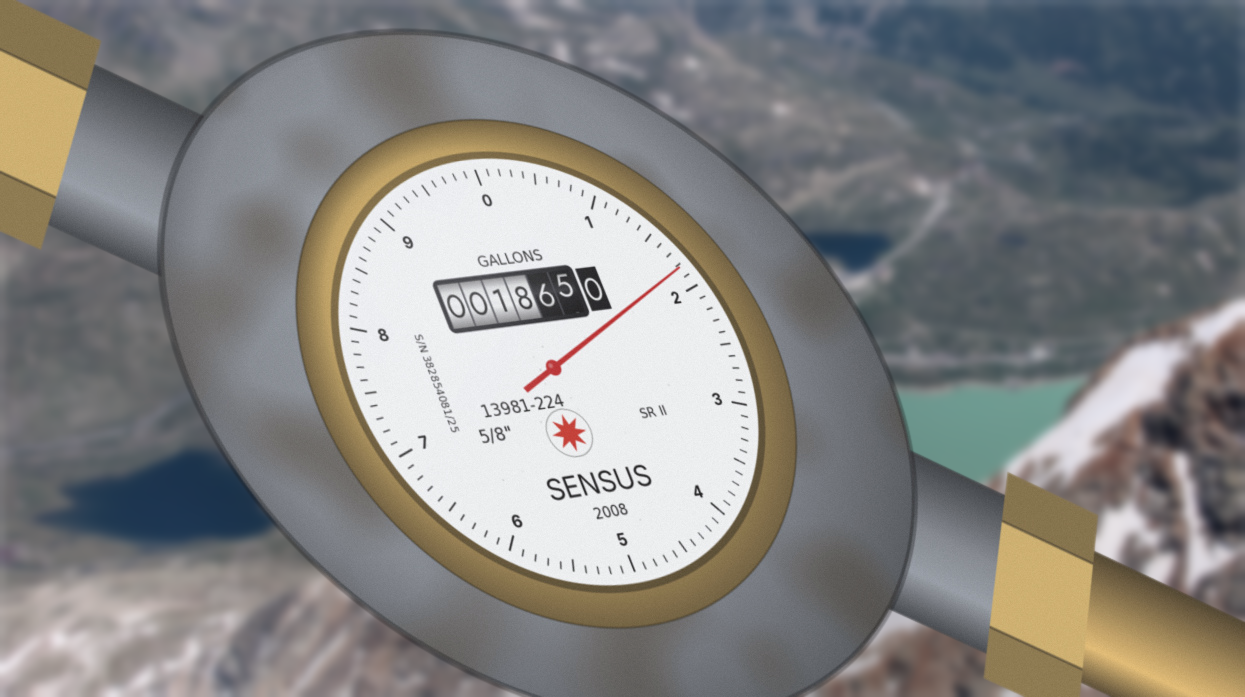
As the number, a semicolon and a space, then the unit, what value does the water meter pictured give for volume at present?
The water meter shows 18651.8; gal
